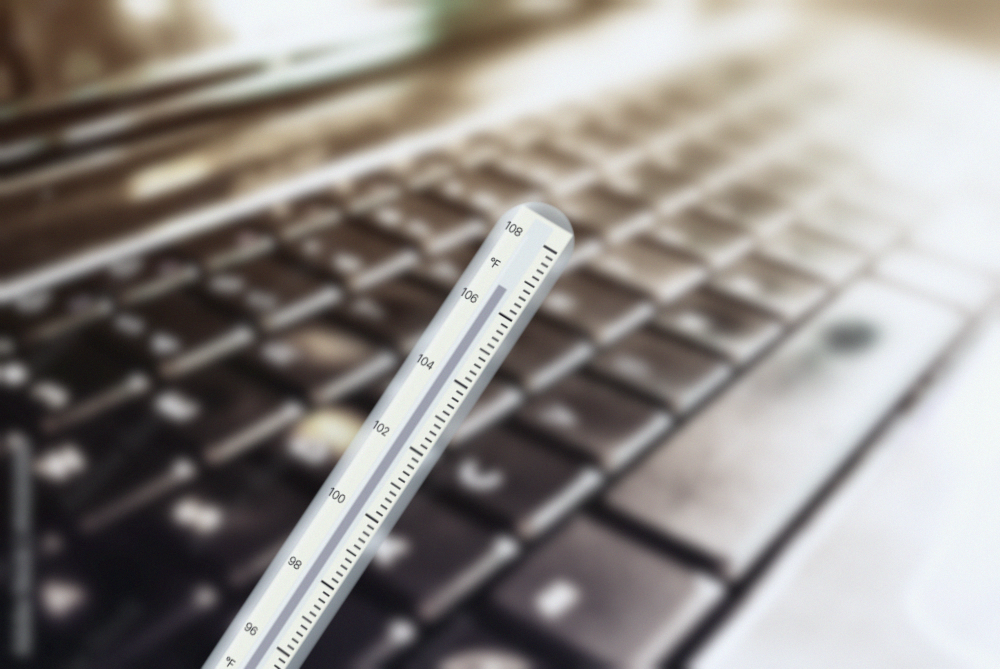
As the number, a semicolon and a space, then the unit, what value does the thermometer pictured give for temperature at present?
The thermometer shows 106.6; °F
